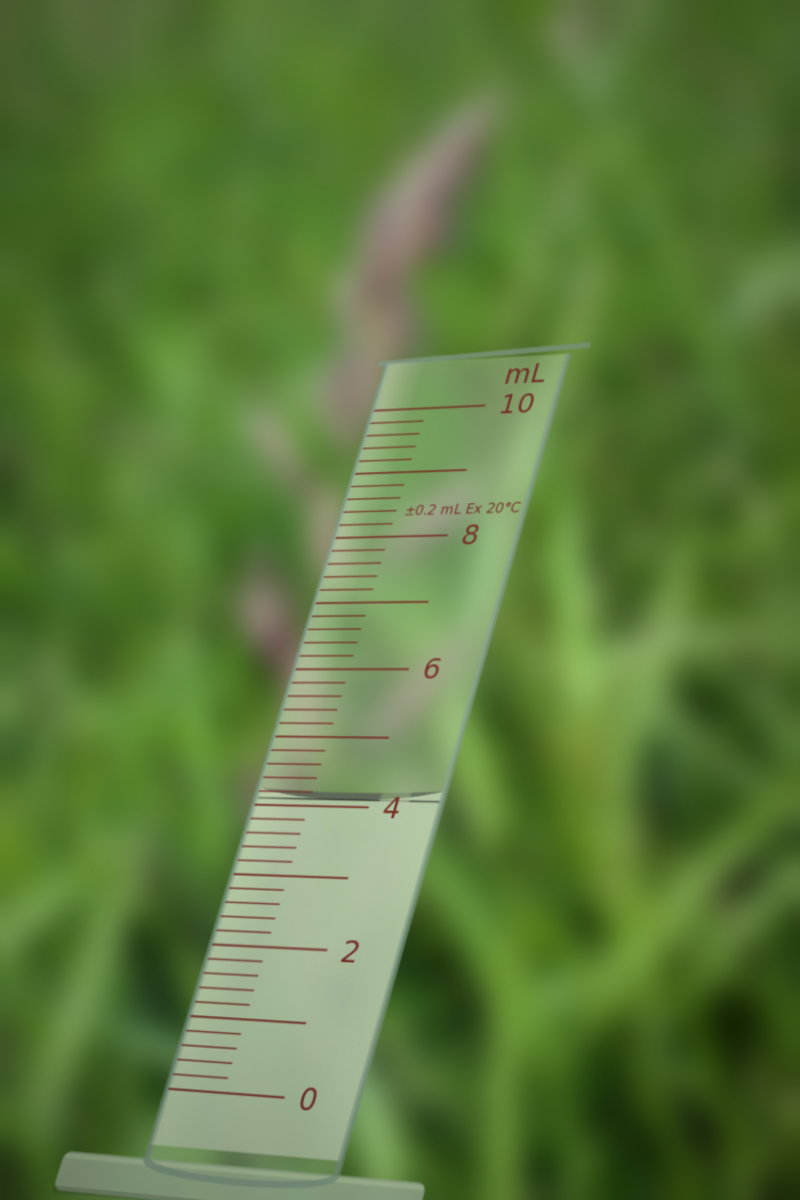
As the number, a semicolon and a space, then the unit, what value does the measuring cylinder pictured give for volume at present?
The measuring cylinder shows 4.1; mL
